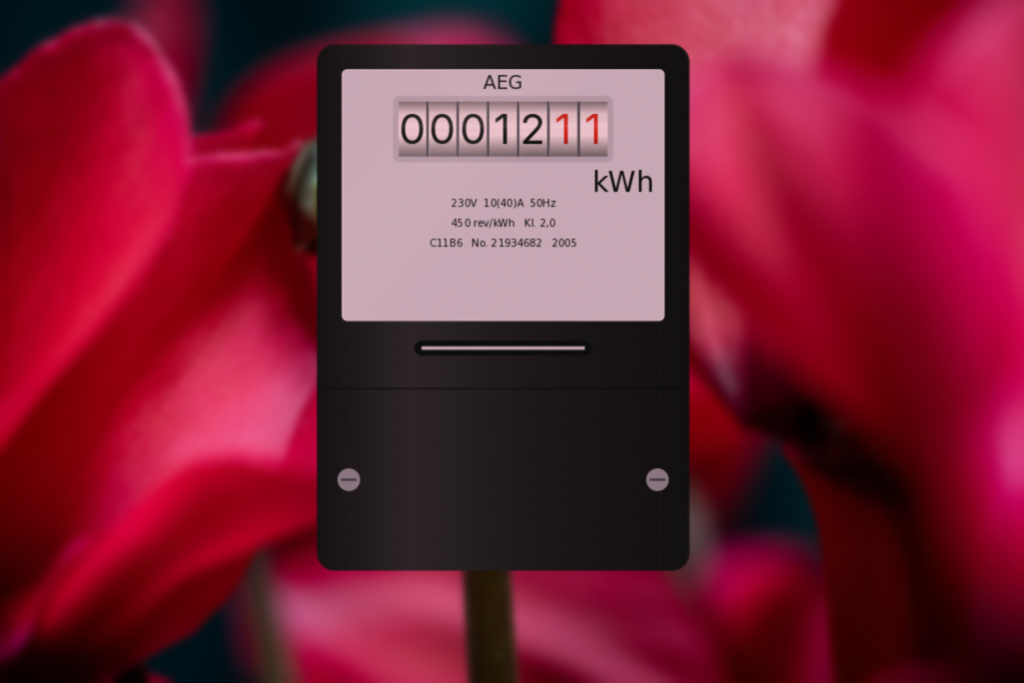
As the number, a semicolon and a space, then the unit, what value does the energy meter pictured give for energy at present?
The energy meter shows 12.11; kWh
